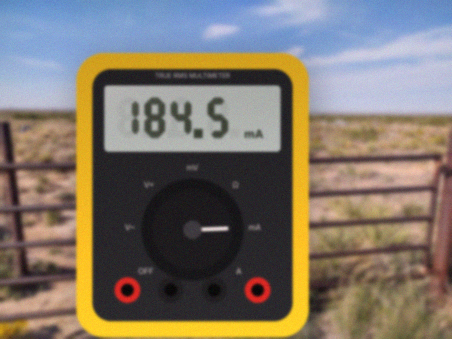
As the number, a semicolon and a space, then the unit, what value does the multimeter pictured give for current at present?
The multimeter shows 184.5; mA
